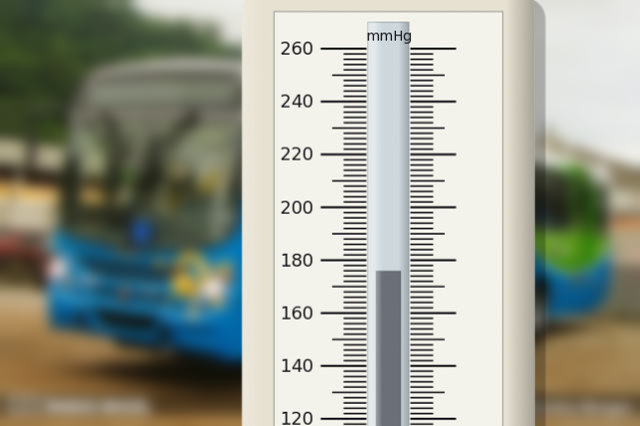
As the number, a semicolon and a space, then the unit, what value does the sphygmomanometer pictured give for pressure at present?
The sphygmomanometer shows 176; mmHg
